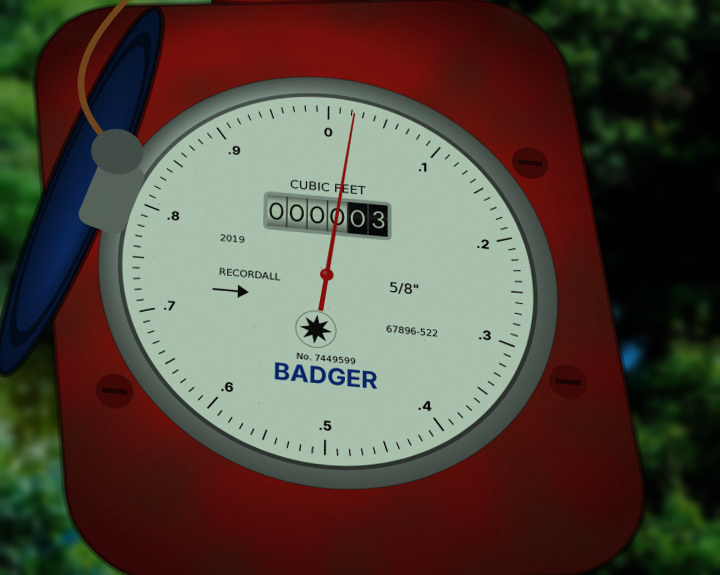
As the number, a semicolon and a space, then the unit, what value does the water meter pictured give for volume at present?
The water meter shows 3.02; ft³
